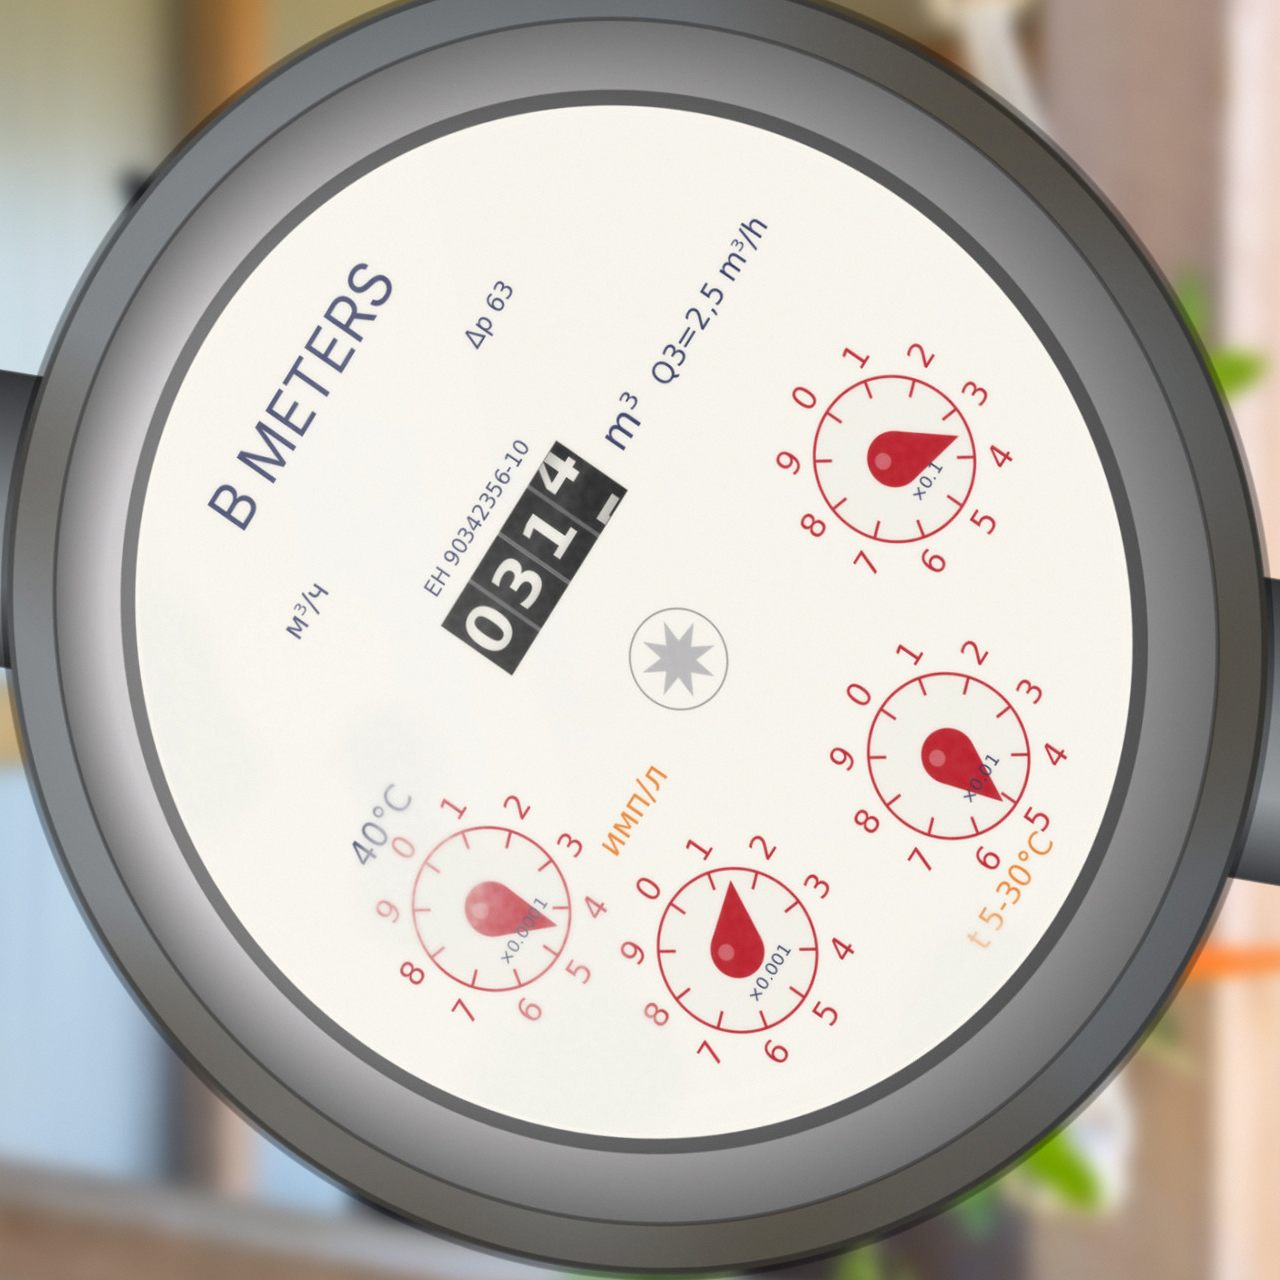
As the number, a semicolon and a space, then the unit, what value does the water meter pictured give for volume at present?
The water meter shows 314.3514; m³
